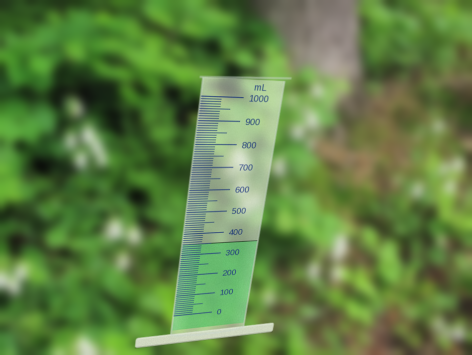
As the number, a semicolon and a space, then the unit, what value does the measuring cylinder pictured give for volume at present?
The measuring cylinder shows 350; mL
